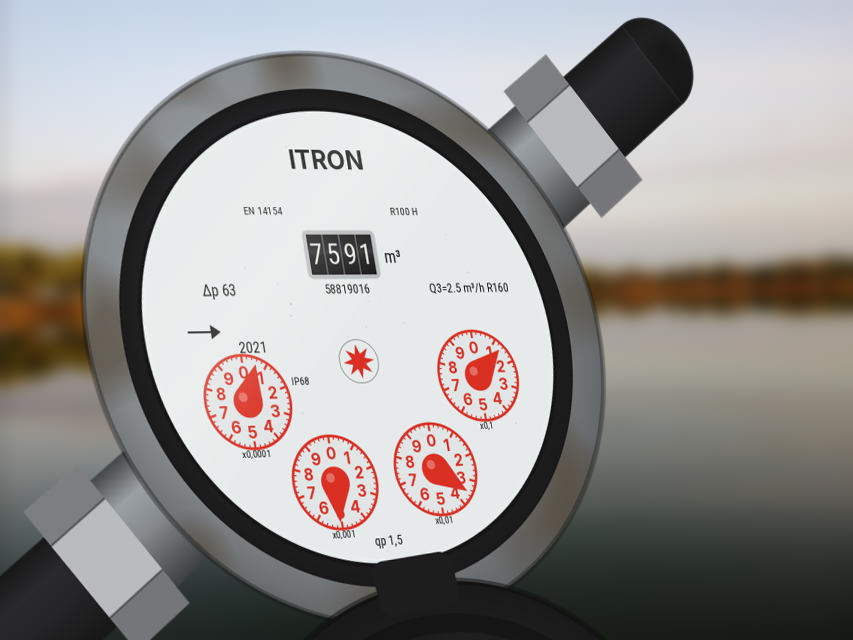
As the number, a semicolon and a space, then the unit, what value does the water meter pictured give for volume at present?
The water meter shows 7591.1350; m³
